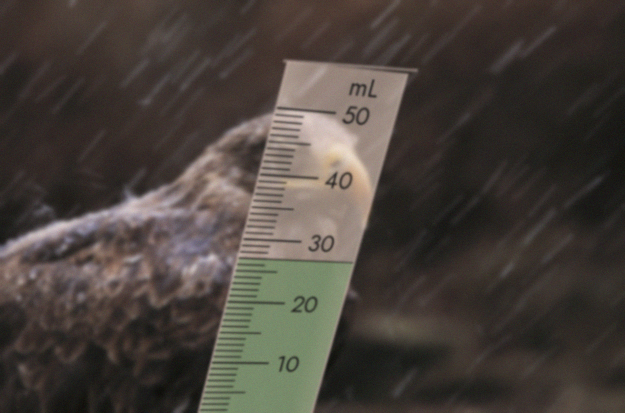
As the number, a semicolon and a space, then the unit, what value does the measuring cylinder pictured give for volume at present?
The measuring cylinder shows 27; mL
